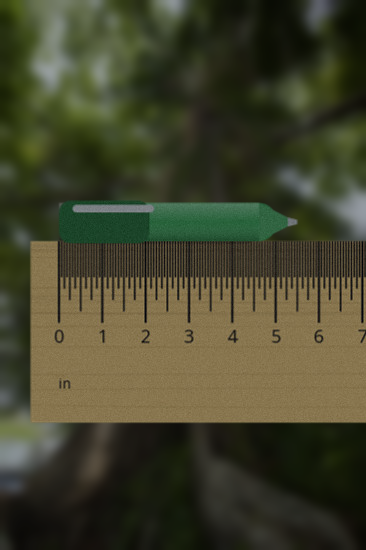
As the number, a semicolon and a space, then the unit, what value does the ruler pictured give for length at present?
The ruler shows 5.5; in
